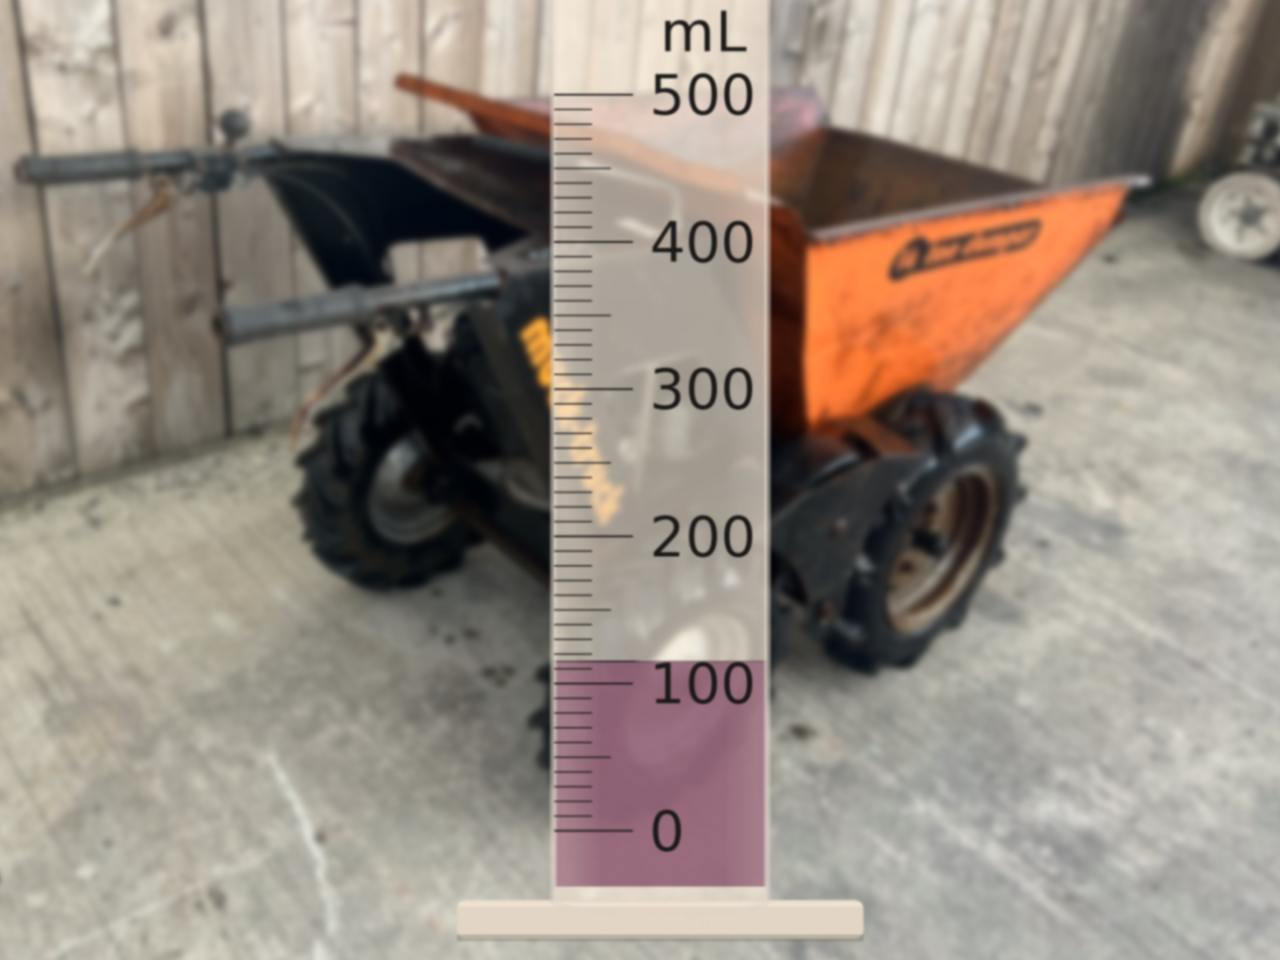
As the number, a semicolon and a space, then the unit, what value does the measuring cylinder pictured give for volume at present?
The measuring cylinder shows 115; mL
